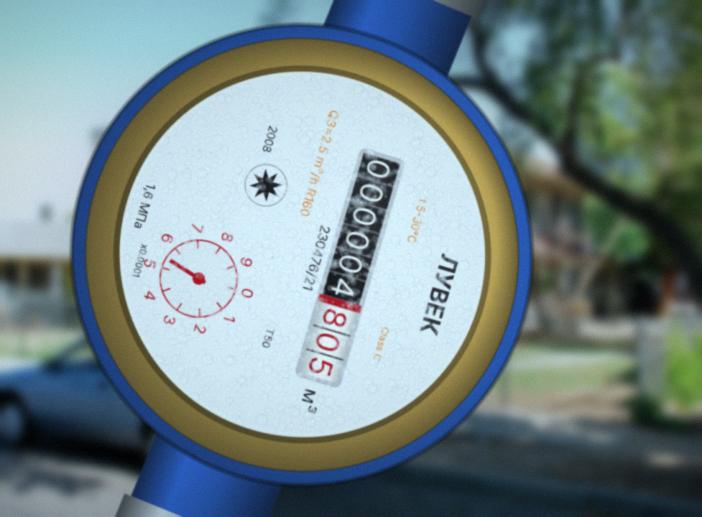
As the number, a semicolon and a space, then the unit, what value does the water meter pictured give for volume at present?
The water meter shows 4.8055; m³
